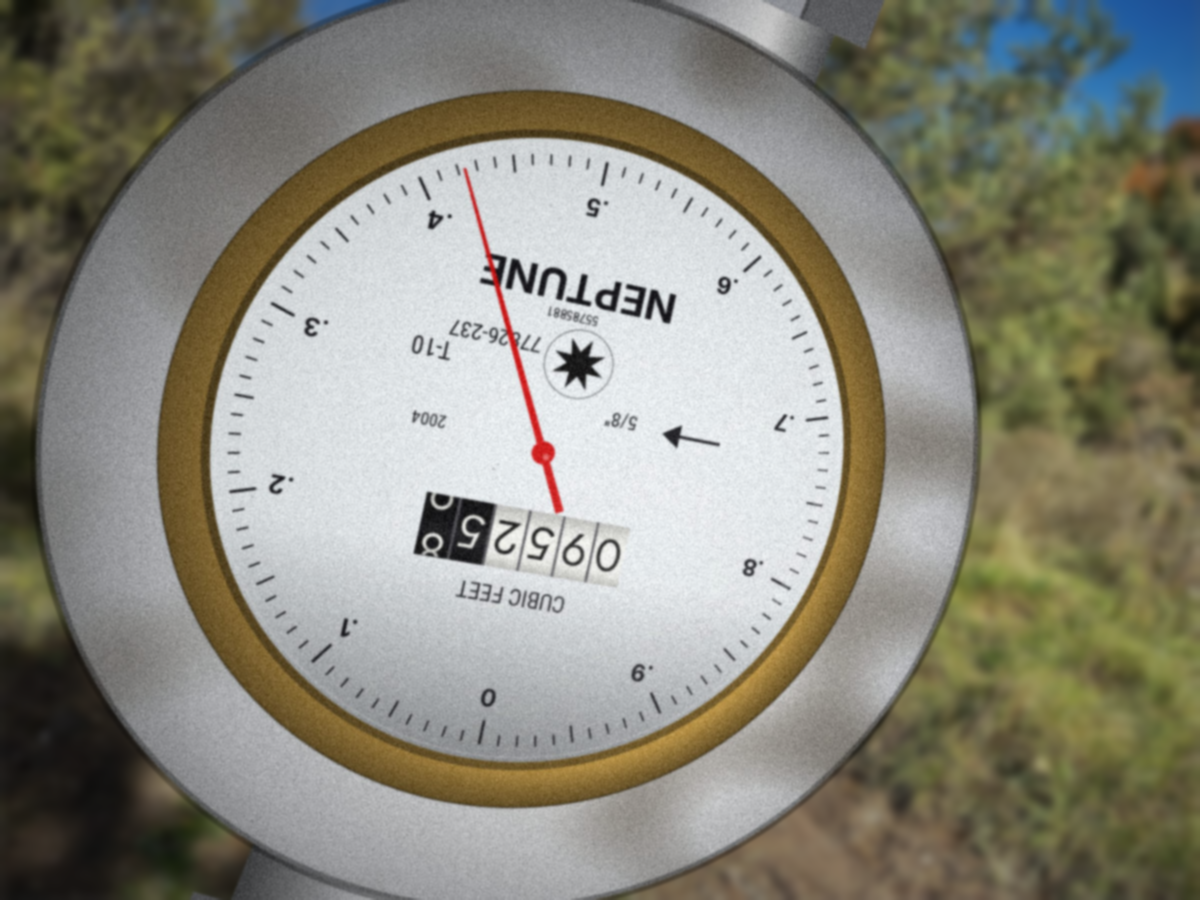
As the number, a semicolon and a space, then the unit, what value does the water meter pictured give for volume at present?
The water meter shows 95258.42; ft³
